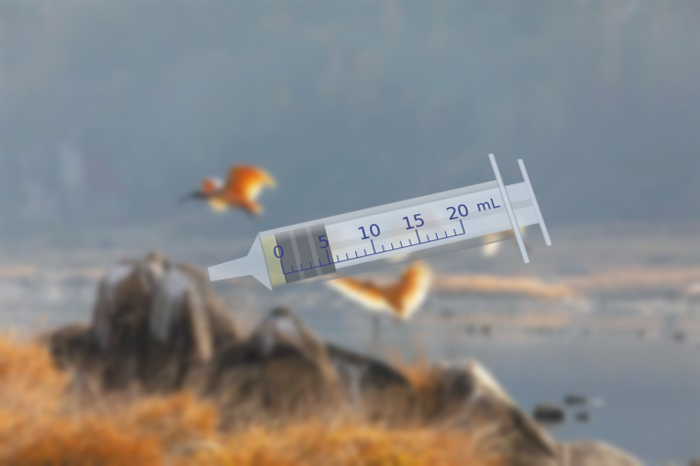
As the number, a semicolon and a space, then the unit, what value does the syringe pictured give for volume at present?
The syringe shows 0; mL
